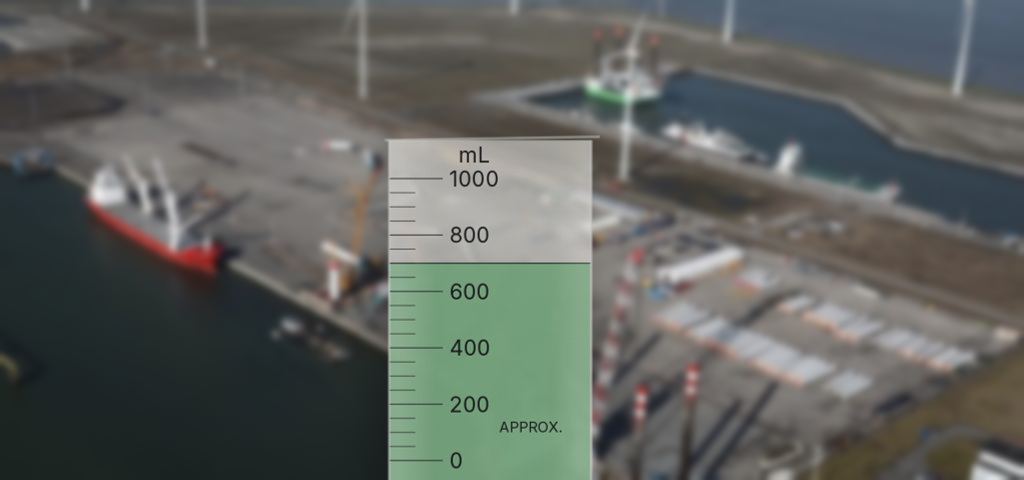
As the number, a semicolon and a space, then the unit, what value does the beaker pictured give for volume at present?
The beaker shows 700; mL
